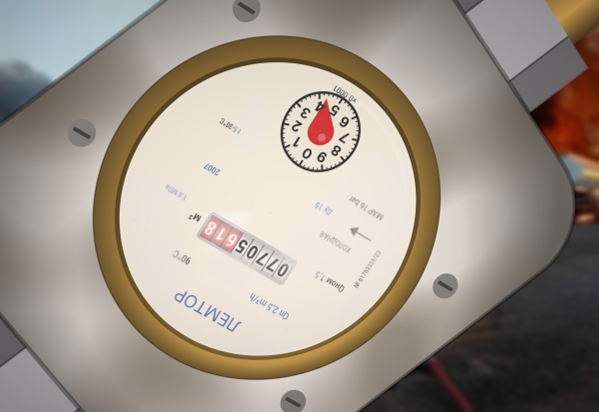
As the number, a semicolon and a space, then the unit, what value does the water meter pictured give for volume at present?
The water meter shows 7705.6184; m³
